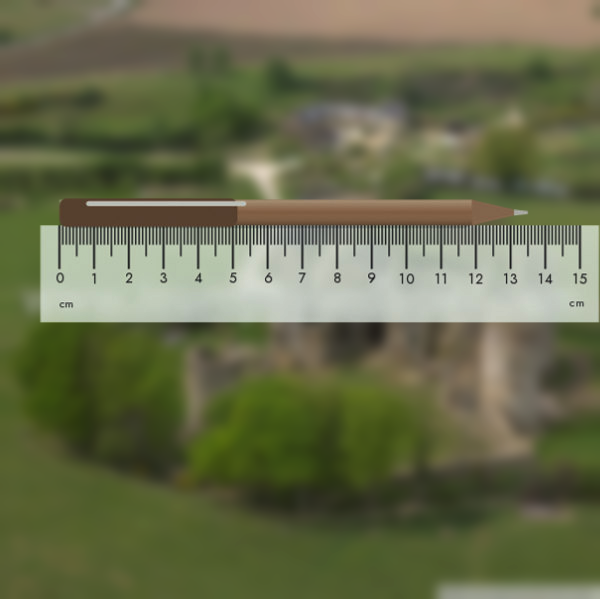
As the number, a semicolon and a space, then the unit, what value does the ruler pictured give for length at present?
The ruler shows 13.5; cm
